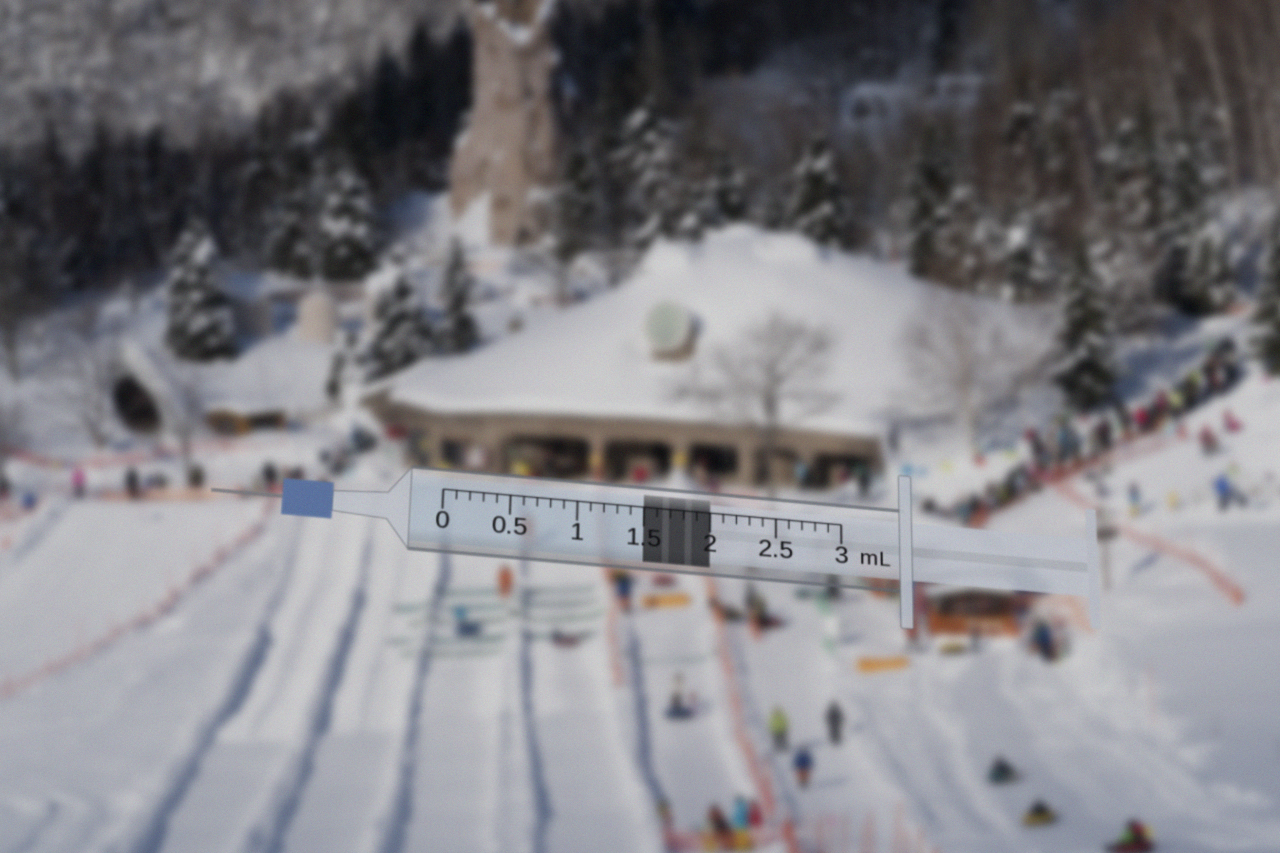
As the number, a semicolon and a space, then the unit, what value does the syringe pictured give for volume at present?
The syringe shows 1.5; mL
